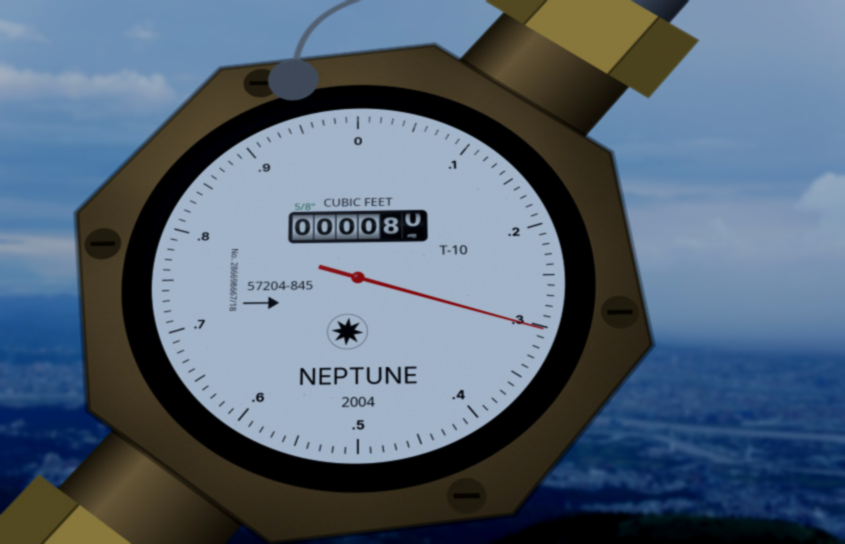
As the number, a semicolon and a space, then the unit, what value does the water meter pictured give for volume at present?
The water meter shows 80.30; ft³
